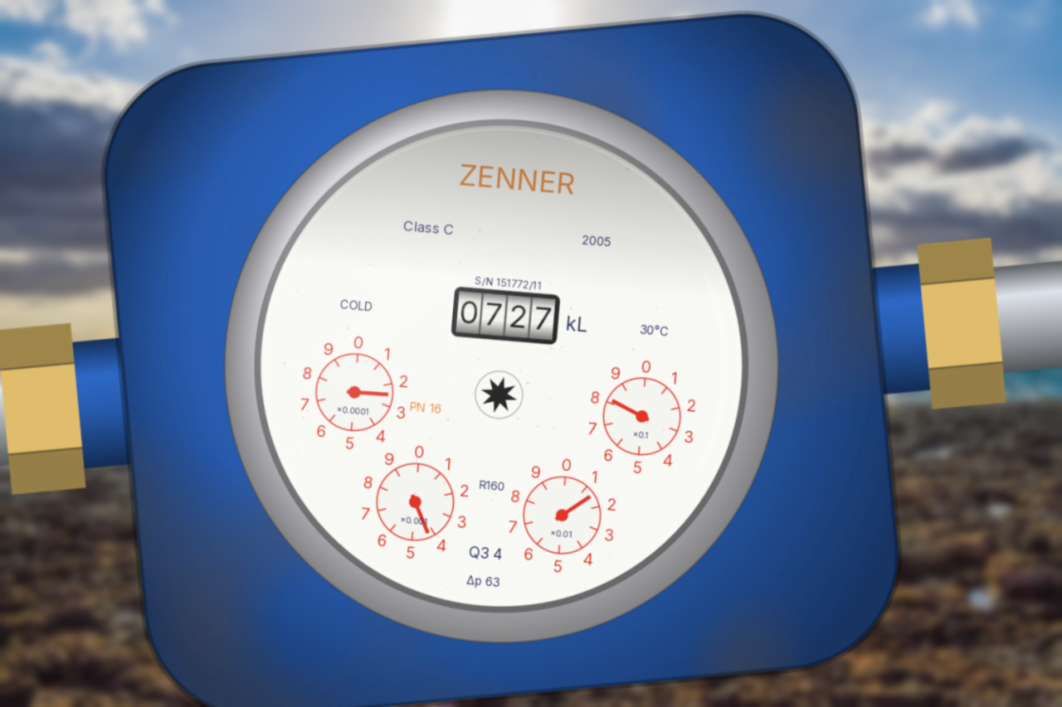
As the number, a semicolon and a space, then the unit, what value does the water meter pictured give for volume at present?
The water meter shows 727.8142; kL
